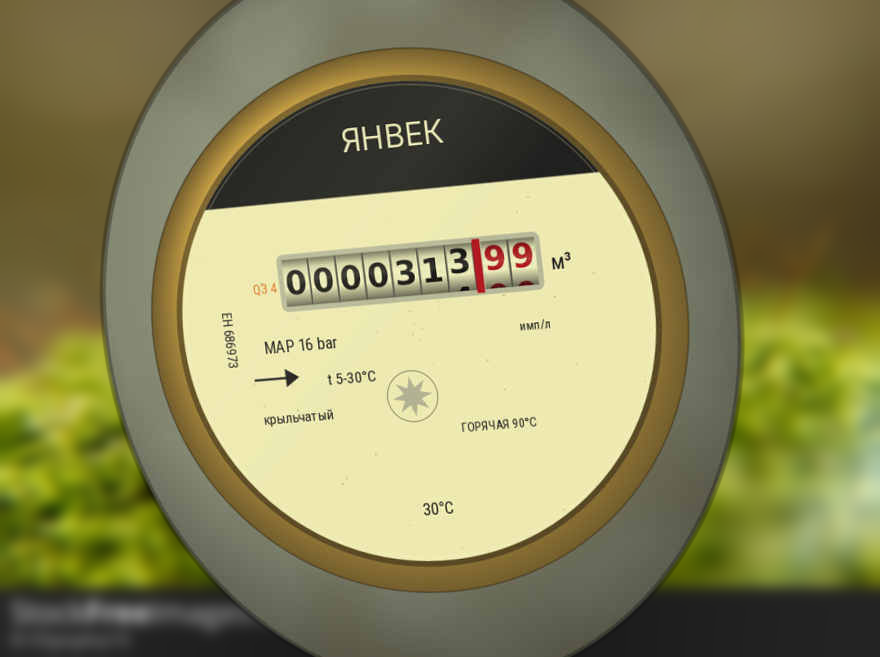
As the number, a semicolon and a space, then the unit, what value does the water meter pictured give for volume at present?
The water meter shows 313.99; m³
